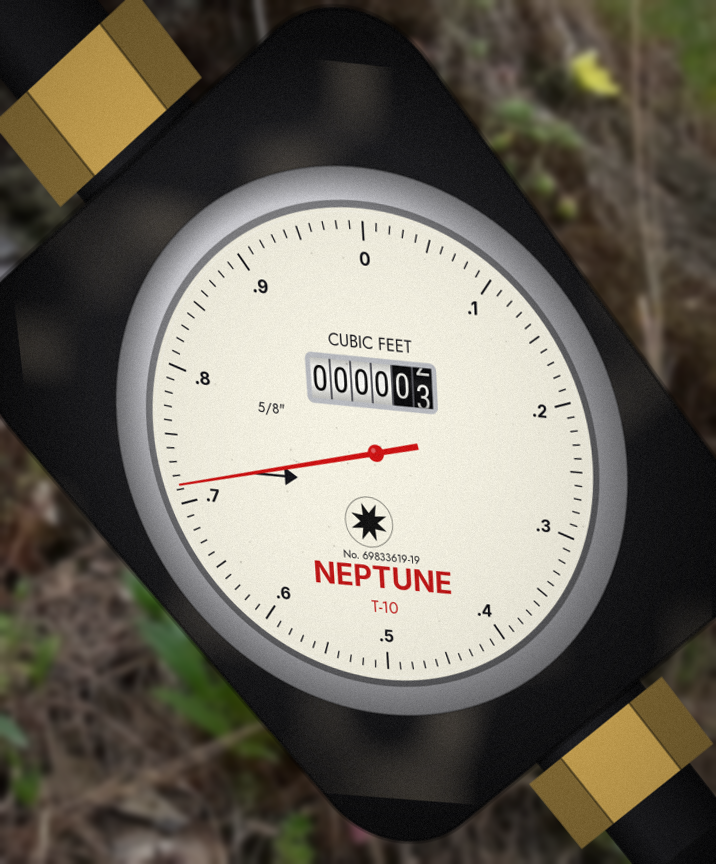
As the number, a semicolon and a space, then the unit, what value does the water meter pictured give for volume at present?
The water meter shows 2.71; ft³
